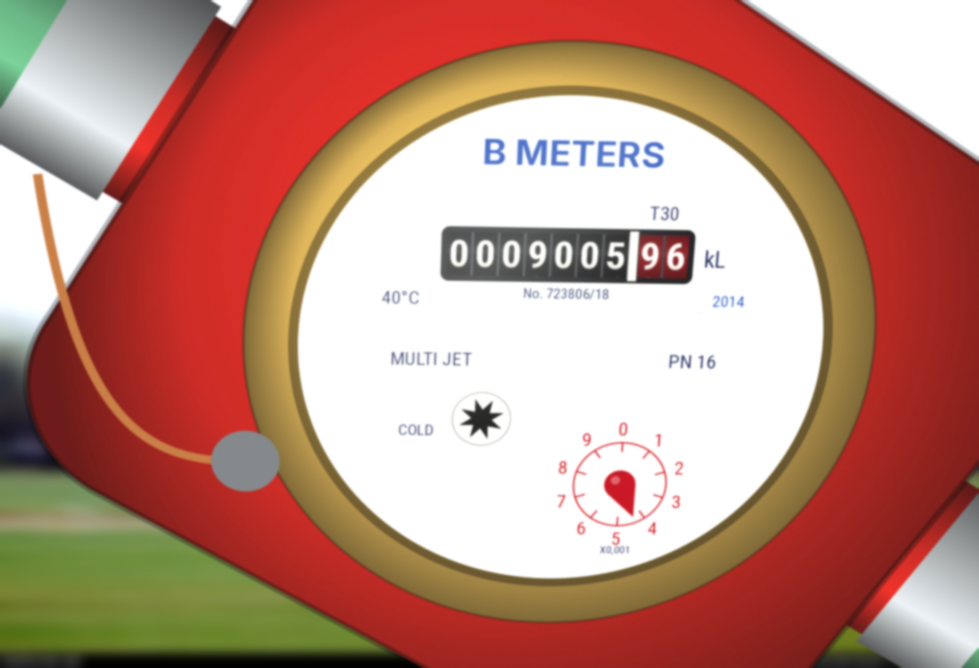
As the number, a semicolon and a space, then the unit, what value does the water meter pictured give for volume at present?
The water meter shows 9005.964; kL
